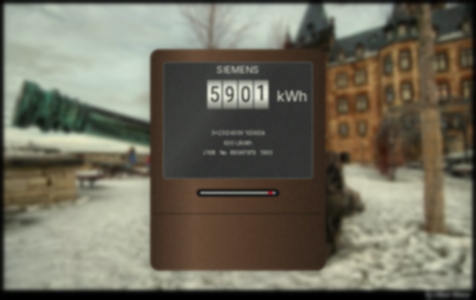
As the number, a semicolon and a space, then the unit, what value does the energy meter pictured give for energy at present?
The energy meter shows 5901; kWh
